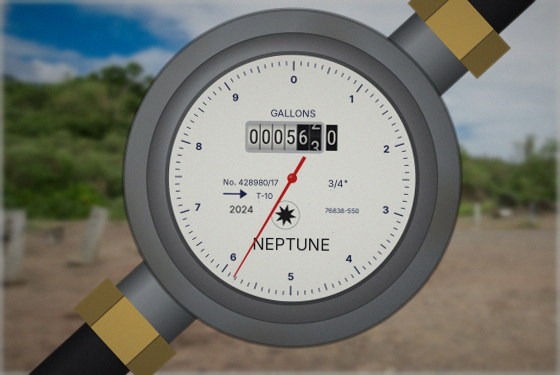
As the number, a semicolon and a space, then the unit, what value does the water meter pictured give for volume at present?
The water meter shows 5625.8; gal
